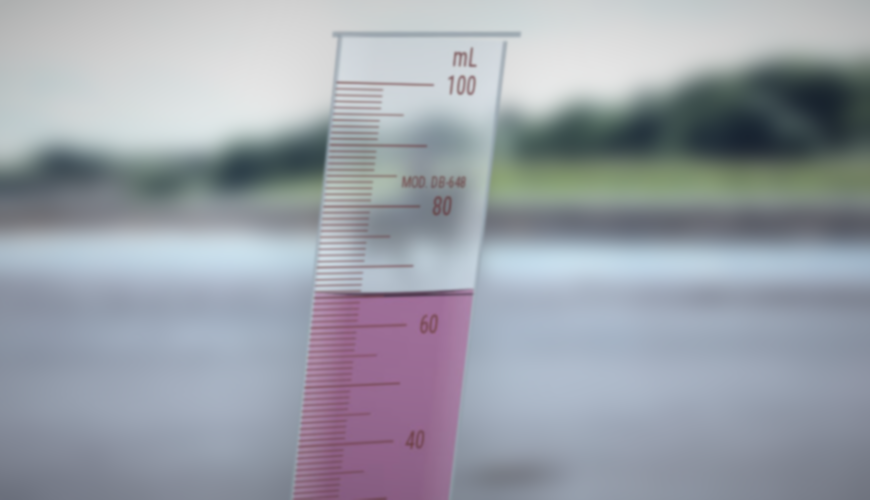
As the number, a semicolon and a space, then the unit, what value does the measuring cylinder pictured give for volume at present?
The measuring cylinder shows 65; mL
